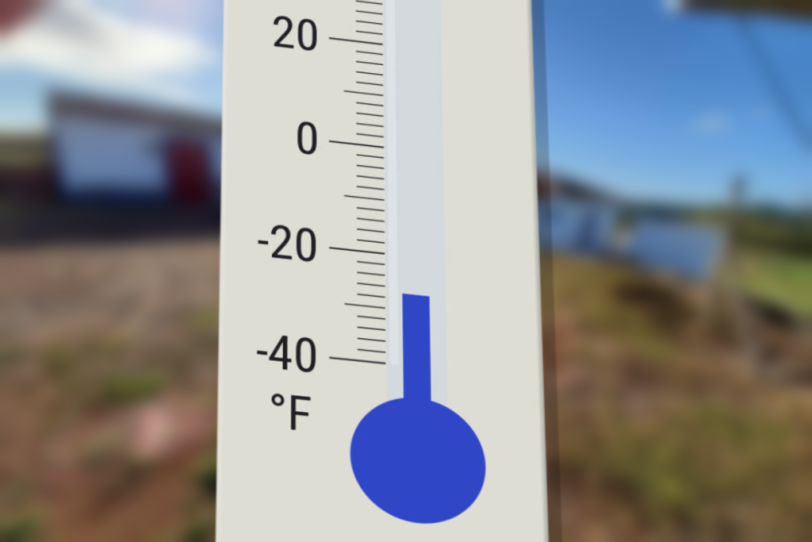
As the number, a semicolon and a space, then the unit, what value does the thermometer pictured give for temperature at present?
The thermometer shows -27; °F
